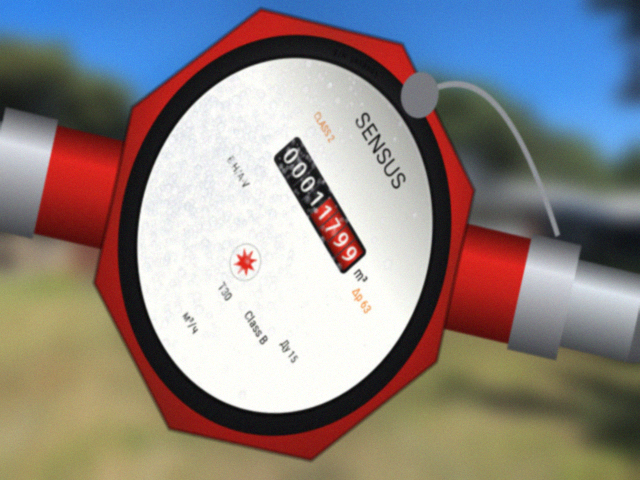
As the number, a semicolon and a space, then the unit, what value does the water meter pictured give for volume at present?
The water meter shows 1.1799; m³
